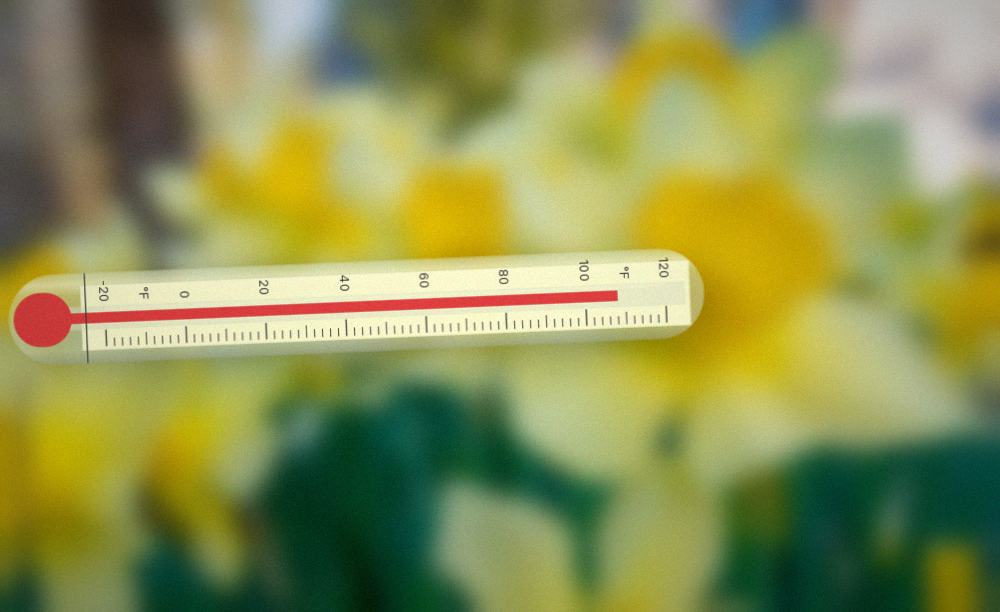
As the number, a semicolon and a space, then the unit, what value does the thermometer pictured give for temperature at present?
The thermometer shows 108; °F
